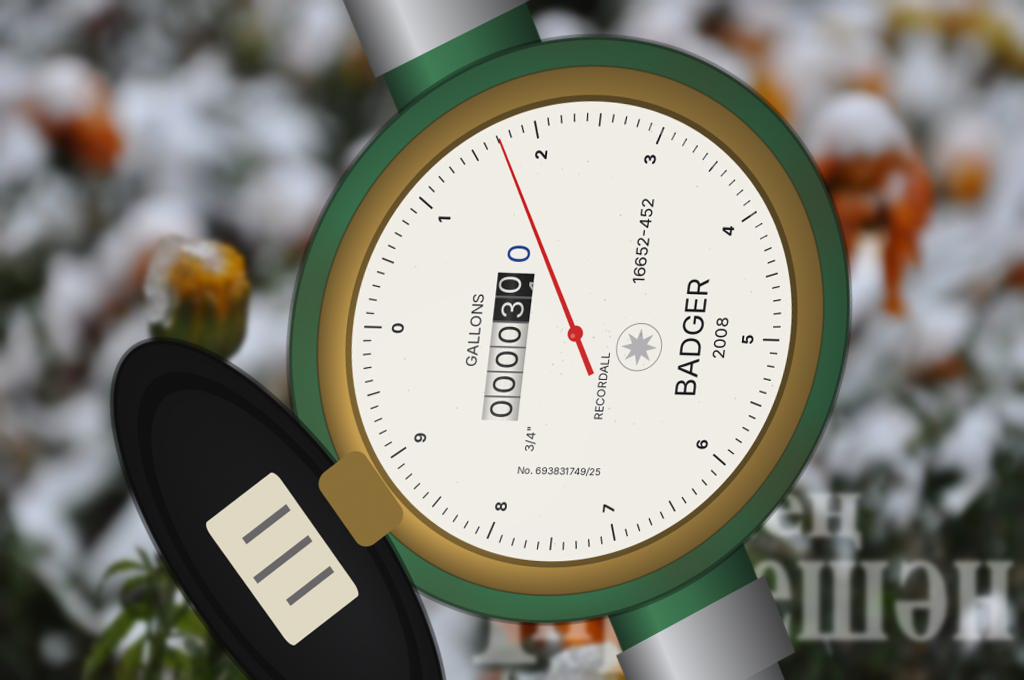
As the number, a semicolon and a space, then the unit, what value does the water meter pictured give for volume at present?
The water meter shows 301.7; gal
